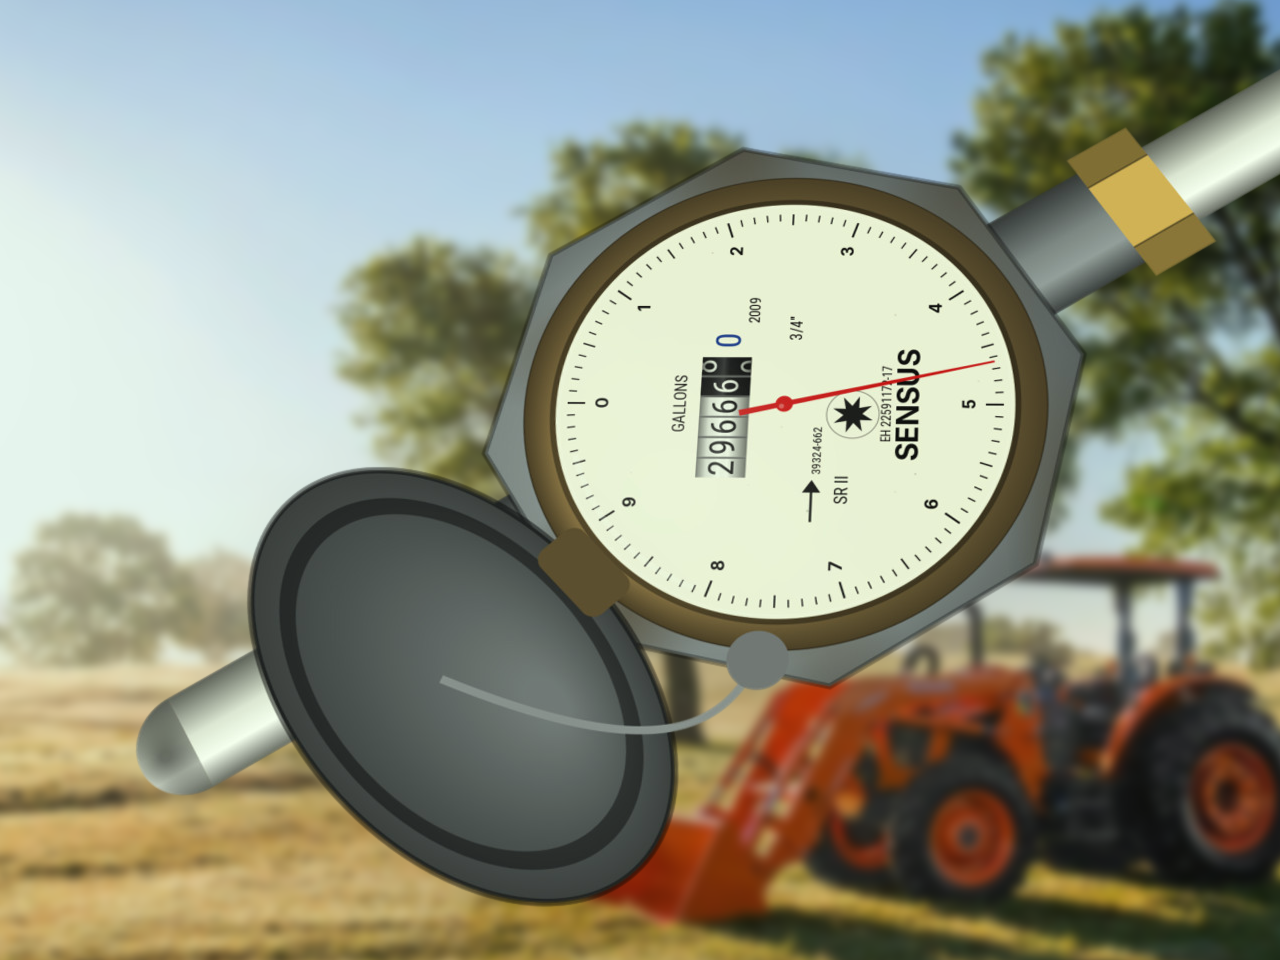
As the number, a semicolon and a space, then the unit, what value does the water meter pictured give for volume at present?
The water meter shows 2966684.6; gal
